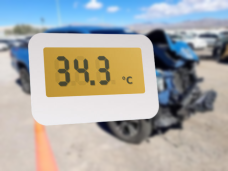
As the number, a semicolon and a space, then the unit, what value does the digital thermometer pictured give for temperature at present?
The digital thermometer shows 34.3; °C
